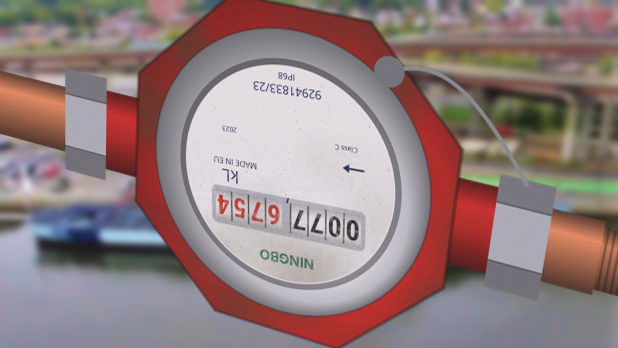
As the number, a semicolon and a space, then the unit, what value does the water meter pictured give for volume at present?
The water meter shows 77.6754; kL
